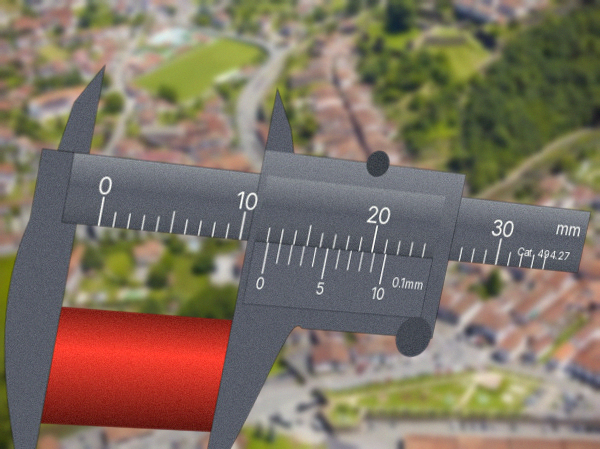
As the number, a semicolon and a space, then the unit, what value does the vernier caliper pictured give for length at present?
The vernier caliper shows 12.1; mm
